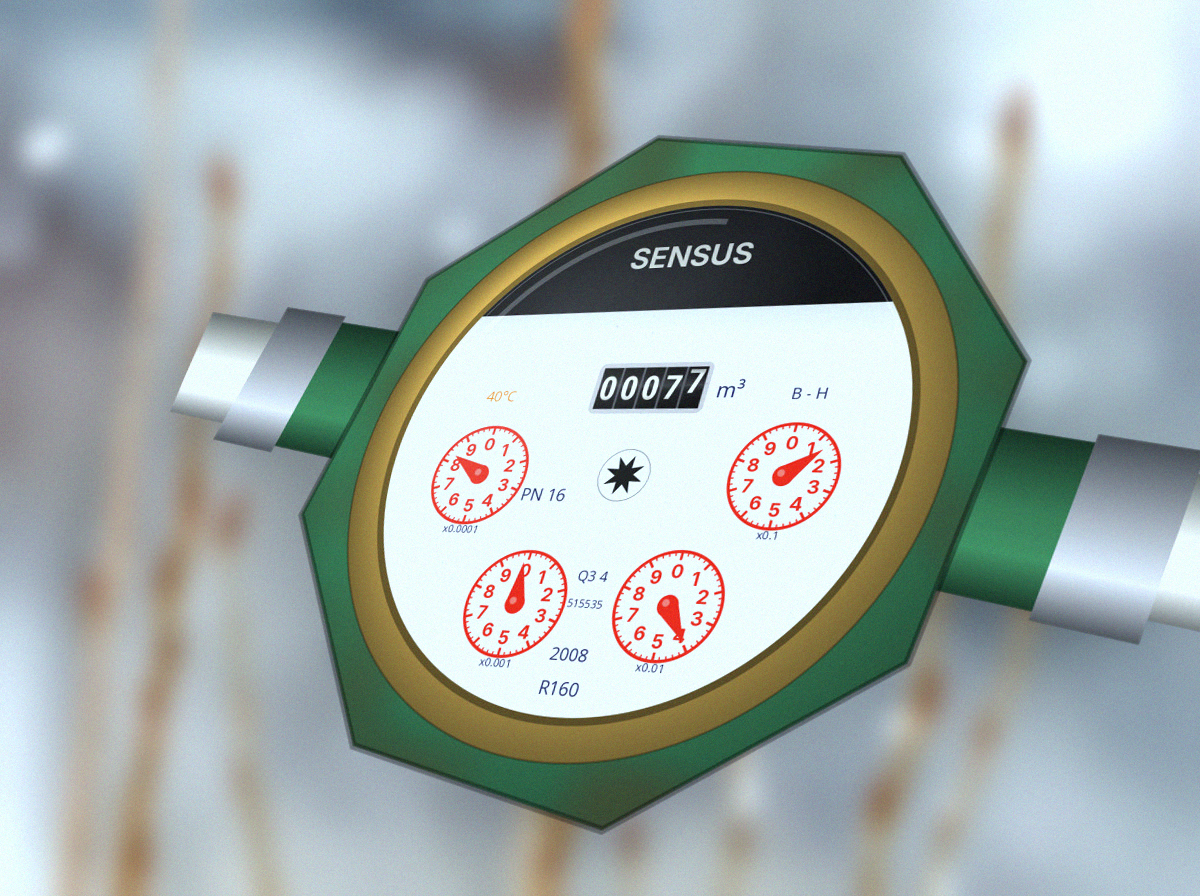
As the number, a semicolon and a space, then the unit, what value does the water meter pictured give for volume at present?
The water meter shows 77.1398; m³
